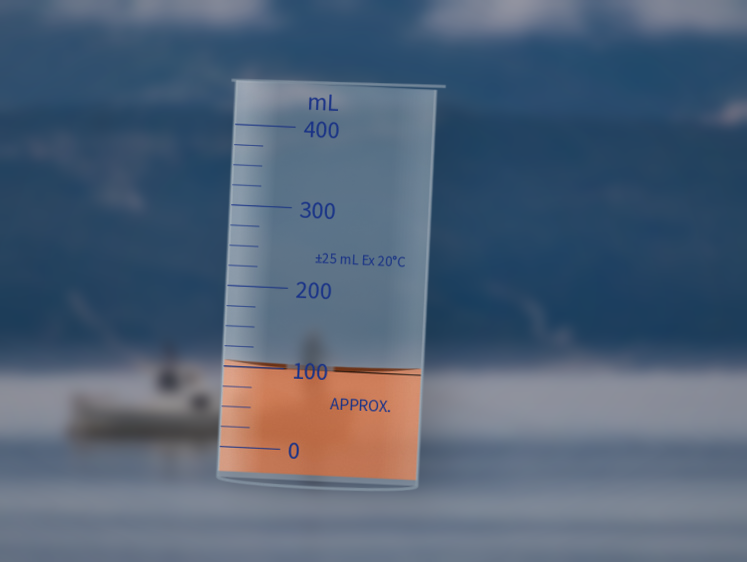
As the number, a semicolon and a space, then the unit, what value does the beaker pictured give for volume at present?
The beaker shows 100; mL
